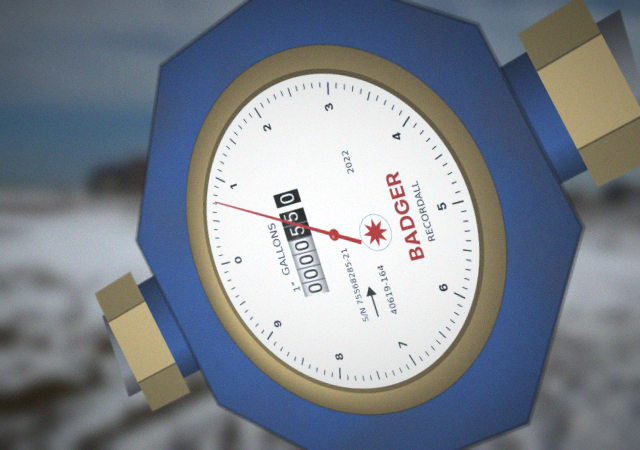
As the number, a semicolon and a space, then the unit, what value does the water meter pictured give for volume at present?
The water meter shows 550.7; gal
